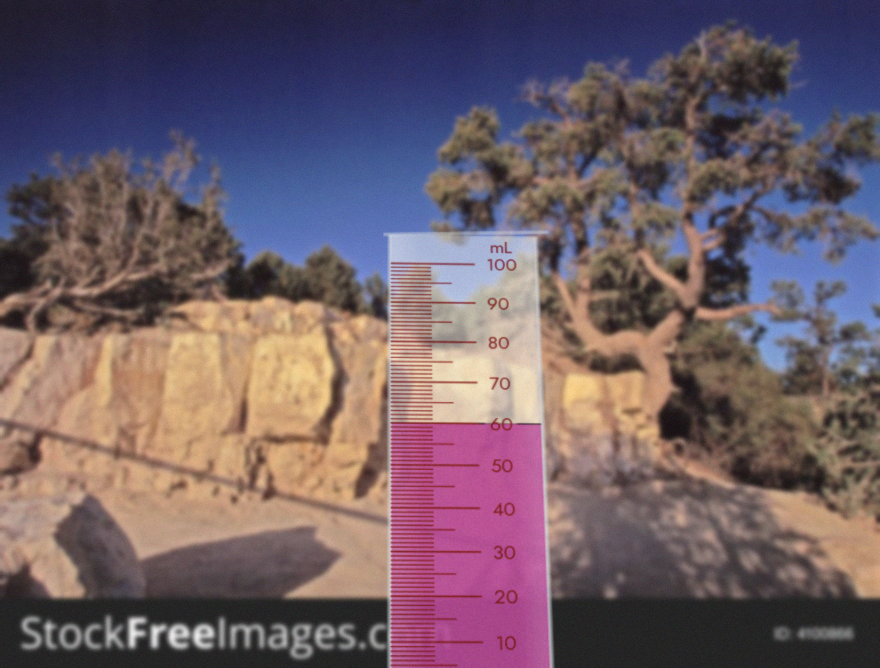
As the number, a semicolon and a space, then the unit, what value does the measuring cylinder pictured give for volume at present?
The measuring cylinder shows 60; mL
